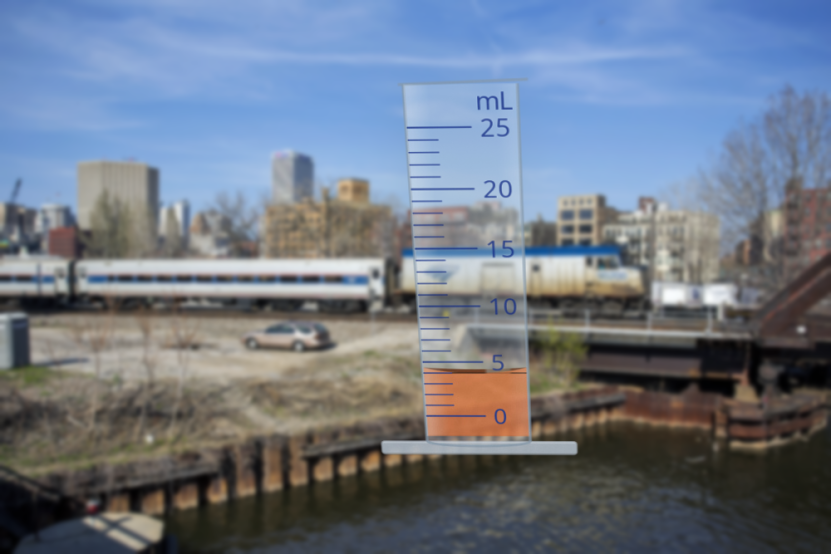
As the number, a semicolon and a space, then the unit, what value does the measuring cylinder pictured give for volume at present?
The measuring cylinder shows 4; mL
